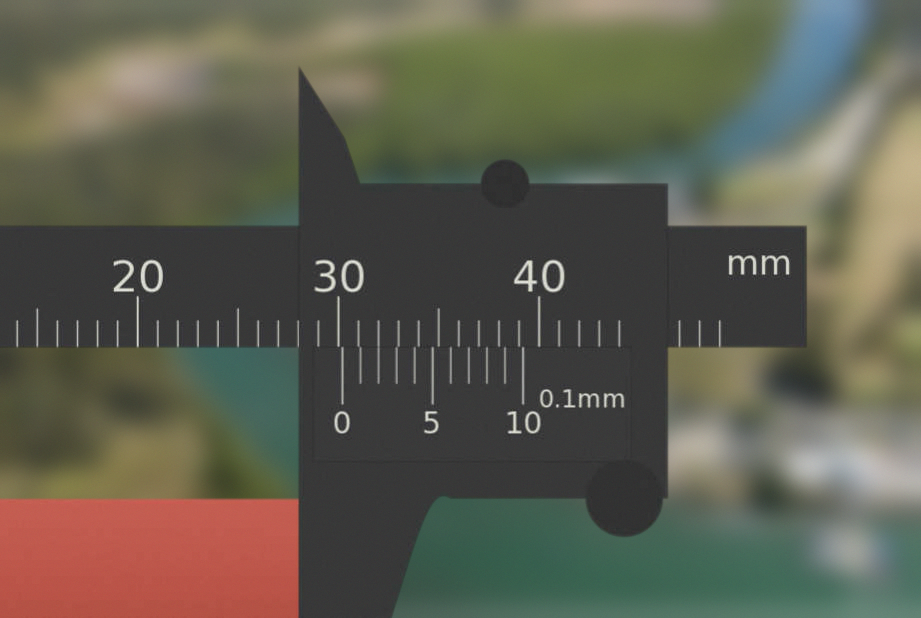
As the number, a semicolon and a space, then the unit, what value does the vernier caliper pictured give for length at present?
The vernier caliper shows 30.2; mm
